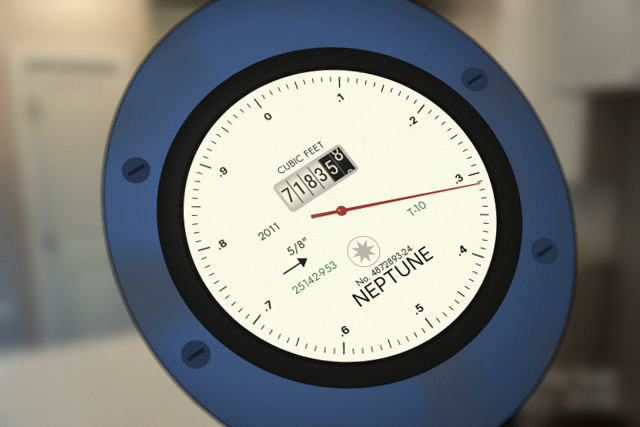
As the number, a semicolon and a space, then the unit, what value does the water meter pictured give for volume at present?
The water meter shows 718358.31; ft³
